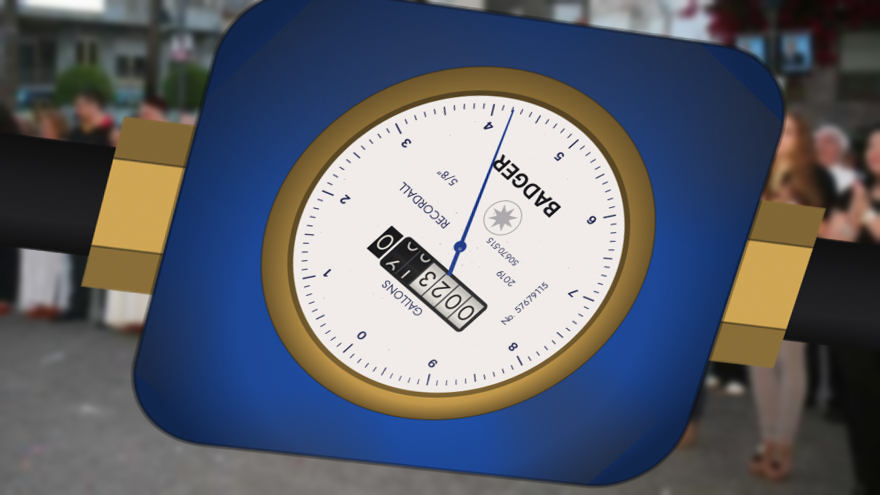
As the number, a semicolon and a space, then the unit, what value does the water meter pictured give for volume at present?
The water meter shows 23194.2; gal
